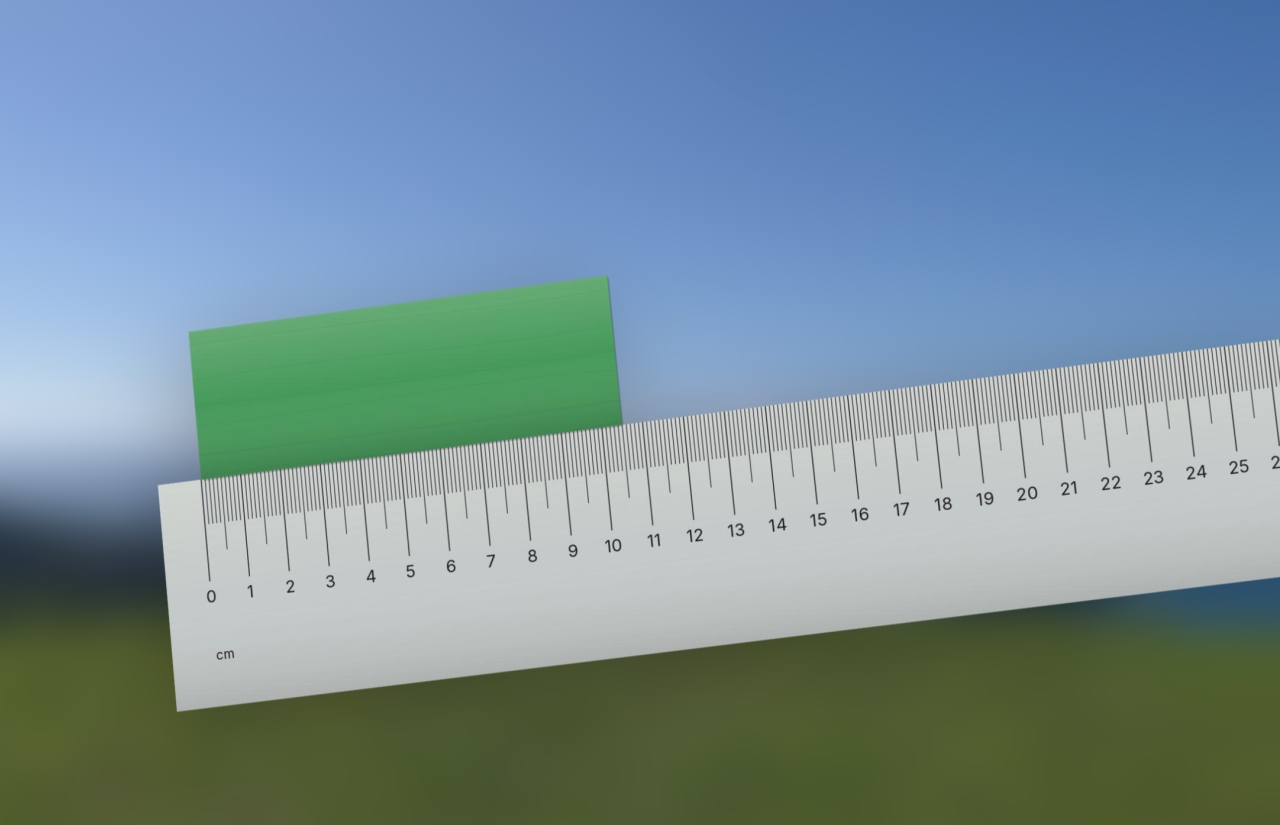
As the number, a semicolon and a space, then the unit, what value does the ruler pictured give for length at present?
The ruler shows 10.5; cm
